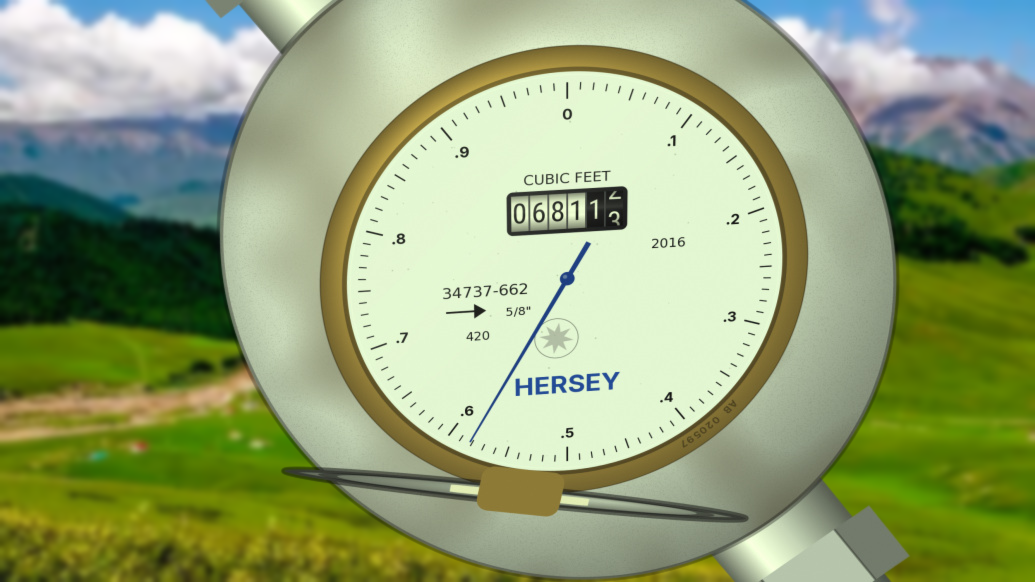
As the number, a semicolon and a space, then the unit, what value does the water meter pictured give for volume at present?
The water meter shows 68112.58; ft³
